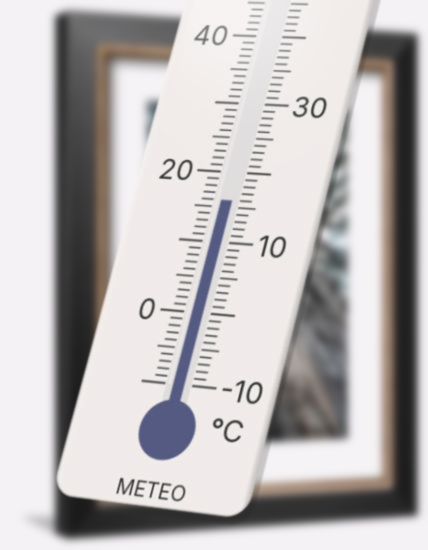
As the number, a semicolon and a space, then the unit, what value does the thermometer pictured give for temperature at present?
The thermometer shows 16; °C
